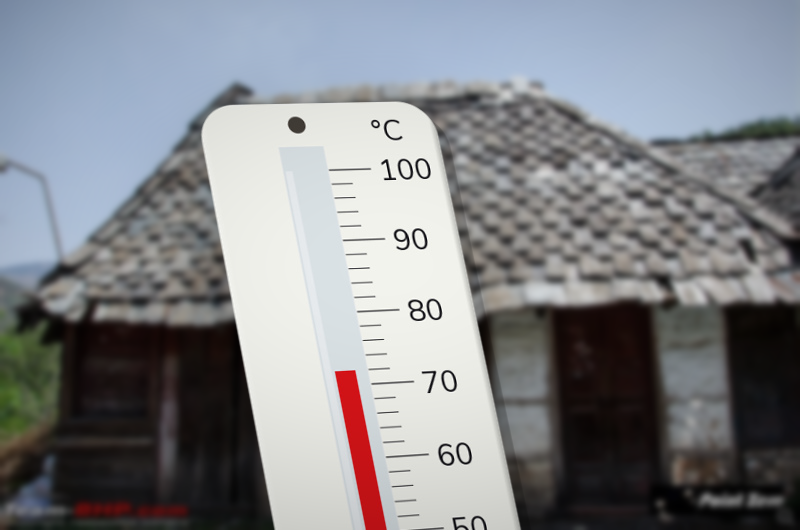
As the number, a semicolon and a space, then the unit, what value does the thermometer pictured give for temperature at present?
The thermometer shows 72; °C
